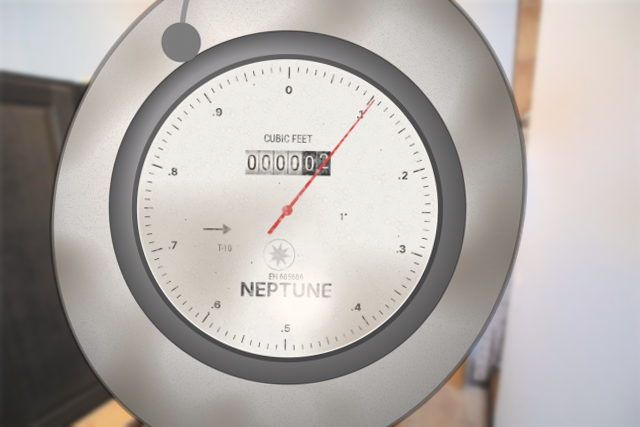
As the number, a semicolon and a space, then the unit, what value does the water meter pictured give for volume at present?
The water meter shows 2.10; ft³
